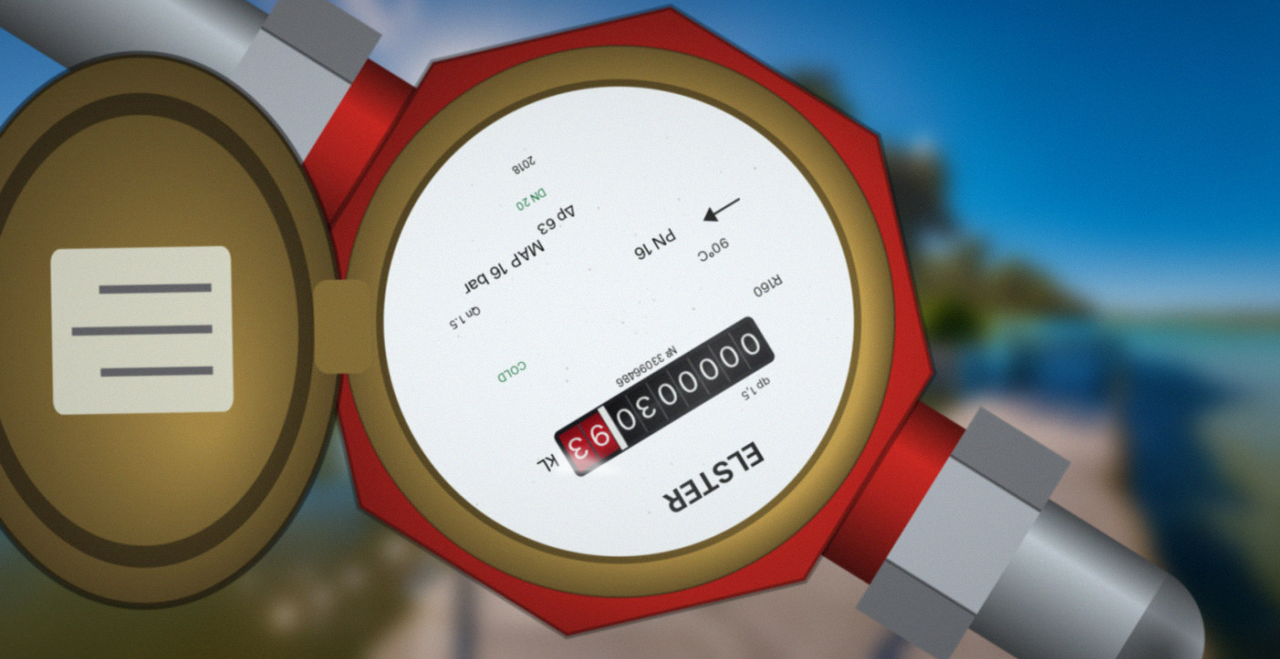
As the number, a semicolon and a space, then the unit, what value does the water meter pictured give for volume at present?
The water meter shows 30.93; kL
